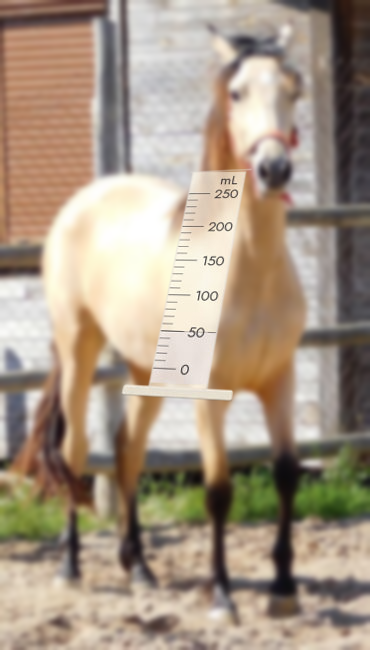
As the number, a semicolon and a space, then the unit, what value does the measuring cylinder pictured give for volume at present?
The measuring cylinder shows 50; mL
